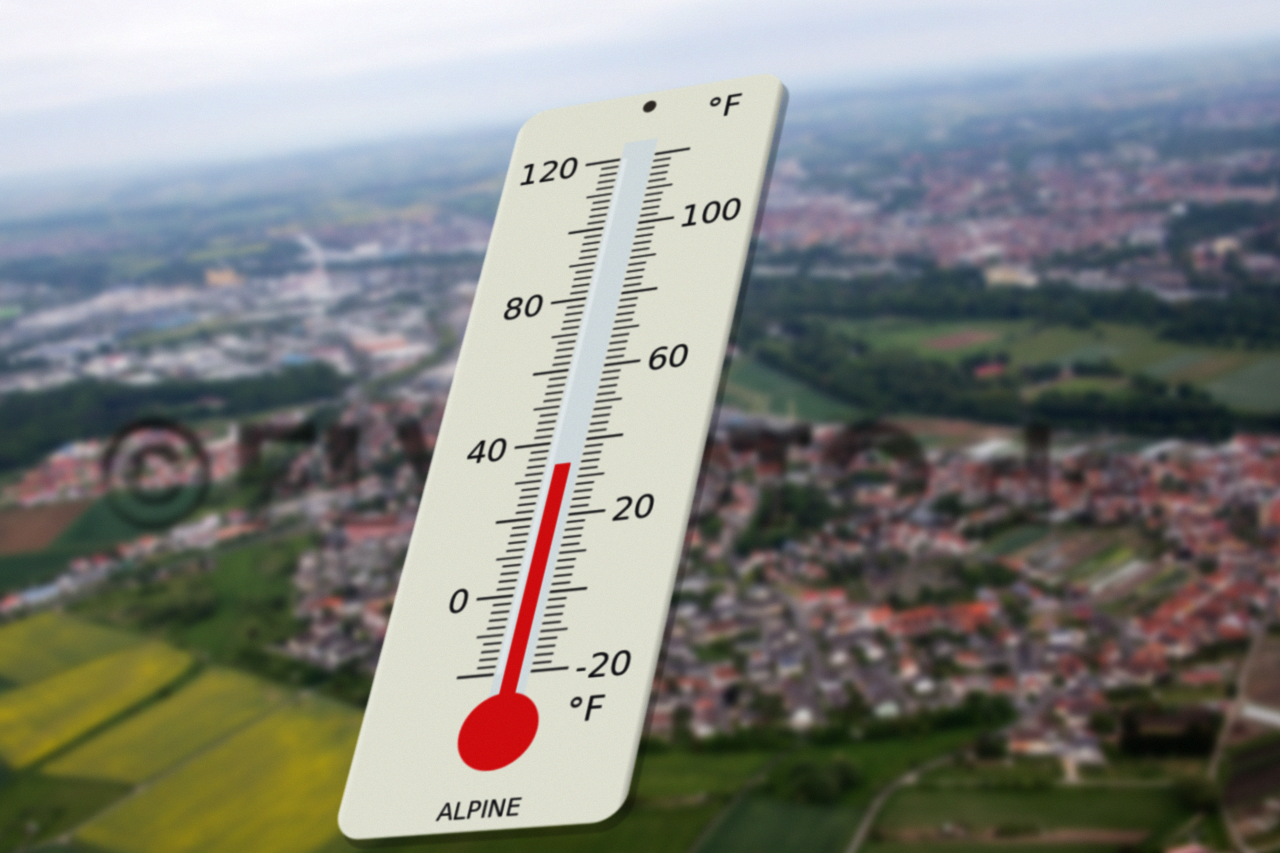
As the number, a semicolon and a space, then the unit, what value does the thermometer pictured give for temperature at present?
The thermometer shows 34; °F
